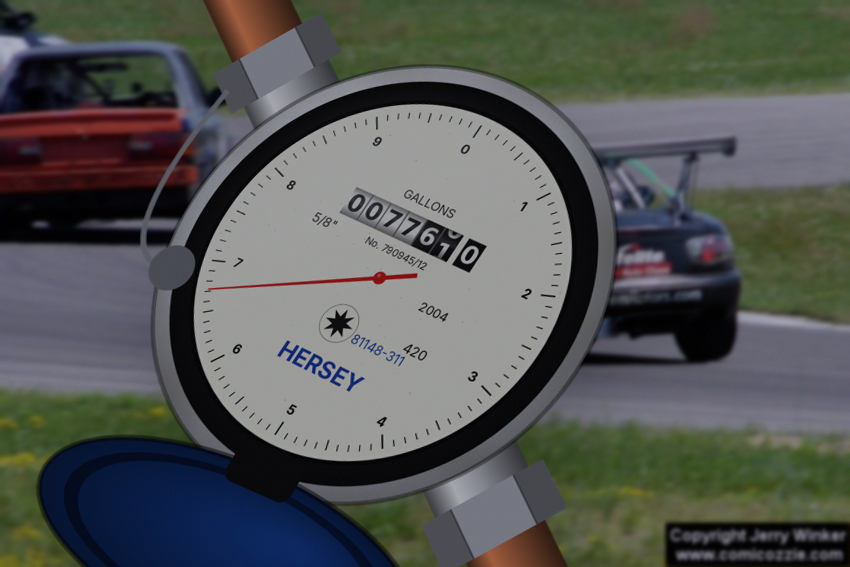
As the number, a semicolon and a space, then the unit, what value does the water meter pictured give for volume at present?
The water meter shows 77606.7; gal
